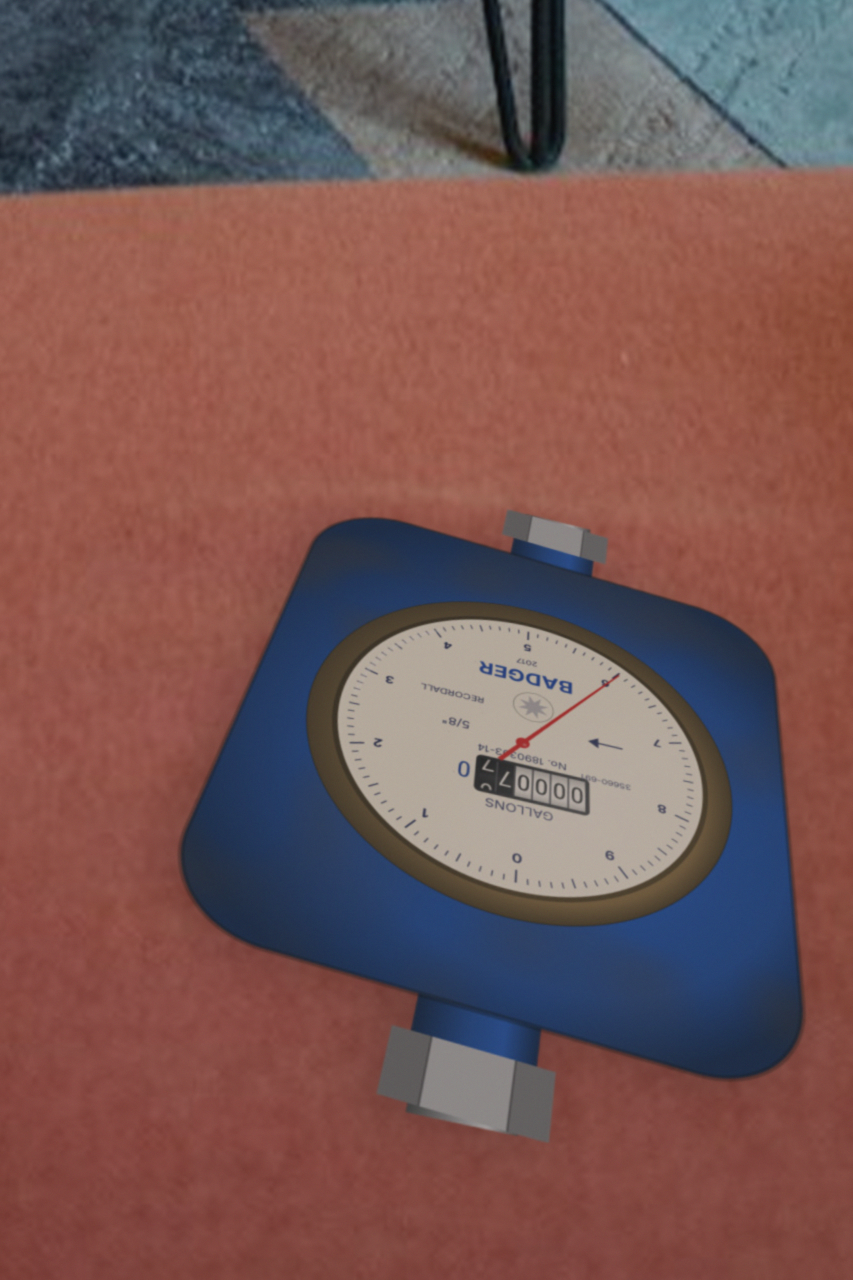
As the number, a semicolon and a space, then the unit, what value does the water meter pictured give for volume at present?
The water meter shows 766.0; gal
